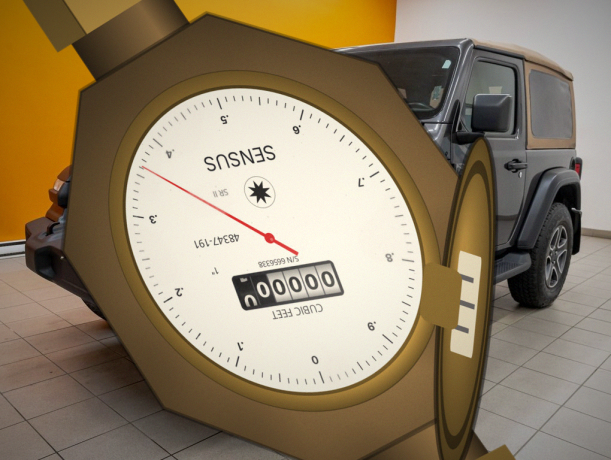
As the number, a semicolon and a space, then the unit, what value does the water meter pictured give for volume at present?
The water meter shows 0.36; ft³
